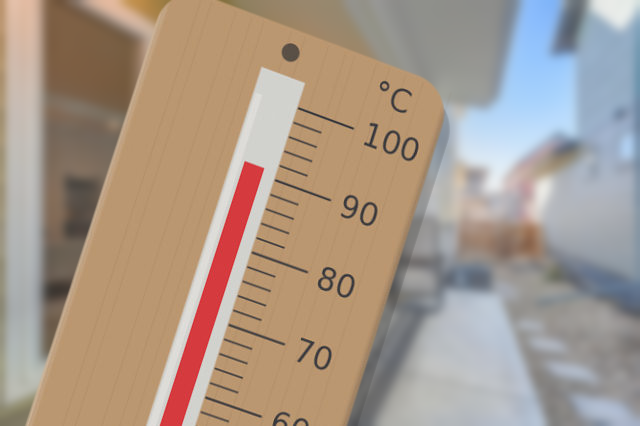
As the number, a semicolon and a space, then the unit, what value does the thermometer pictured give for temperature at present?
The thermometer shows 91; °C
